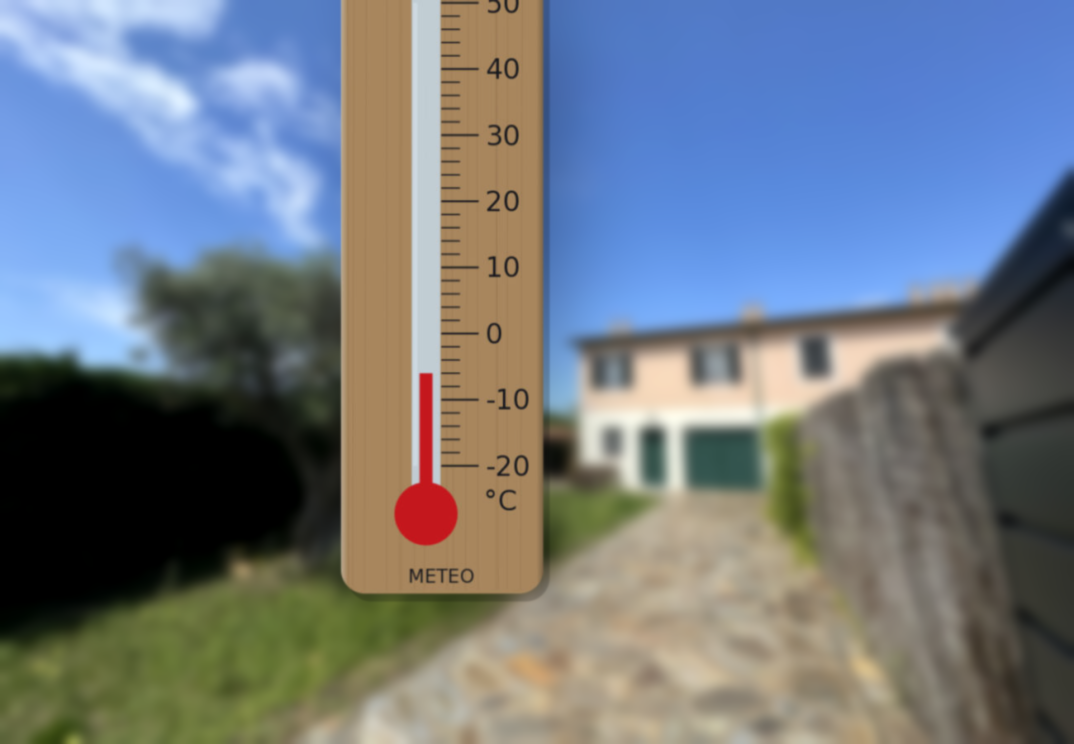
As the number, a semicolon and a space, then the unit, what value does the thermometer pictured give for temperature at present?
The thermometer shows -6; °C
